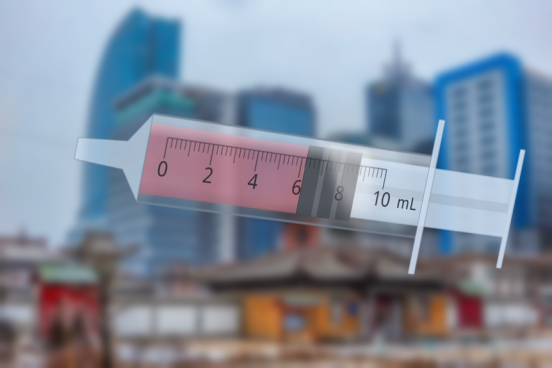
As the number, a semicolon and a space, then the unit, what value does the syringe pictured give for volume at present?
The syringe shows 6.2; mL
